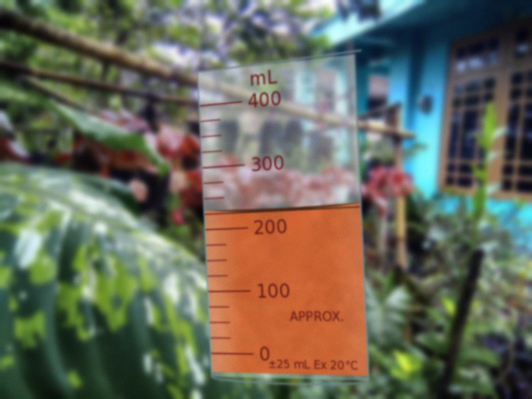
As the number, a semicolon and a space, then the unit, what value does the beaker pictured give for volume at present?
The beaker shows 225; mL
